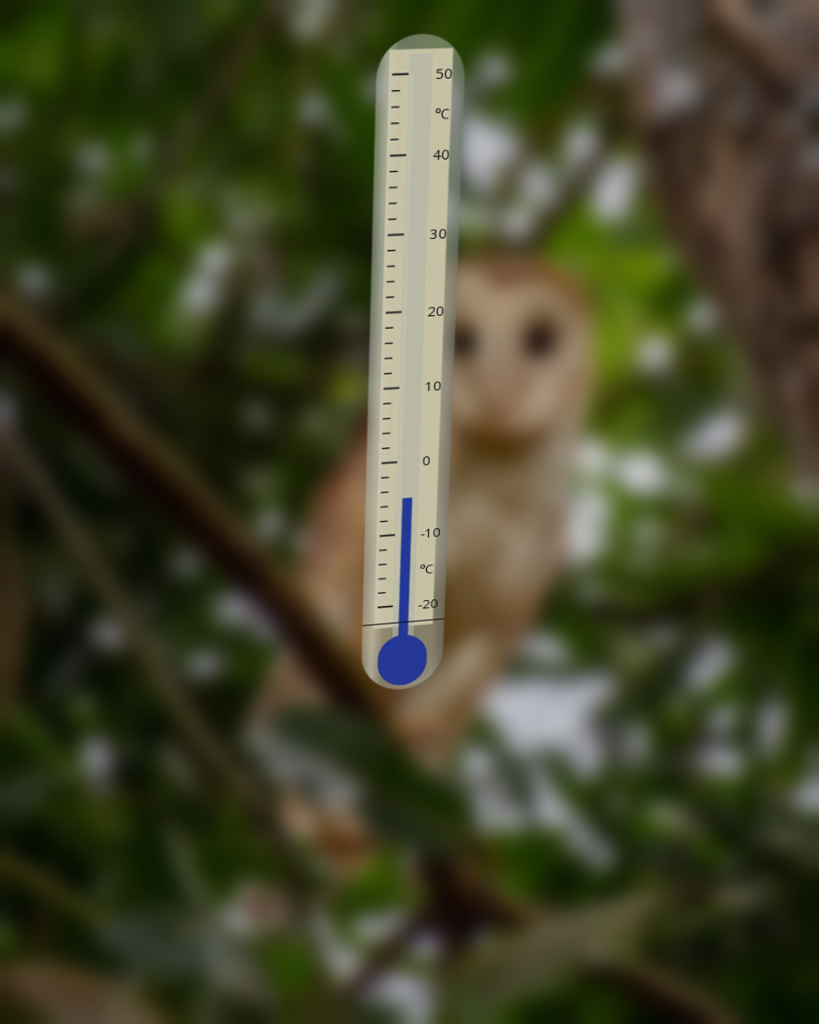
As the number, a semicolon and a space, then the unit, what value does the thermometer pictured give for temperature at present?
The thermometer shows -5; °C
